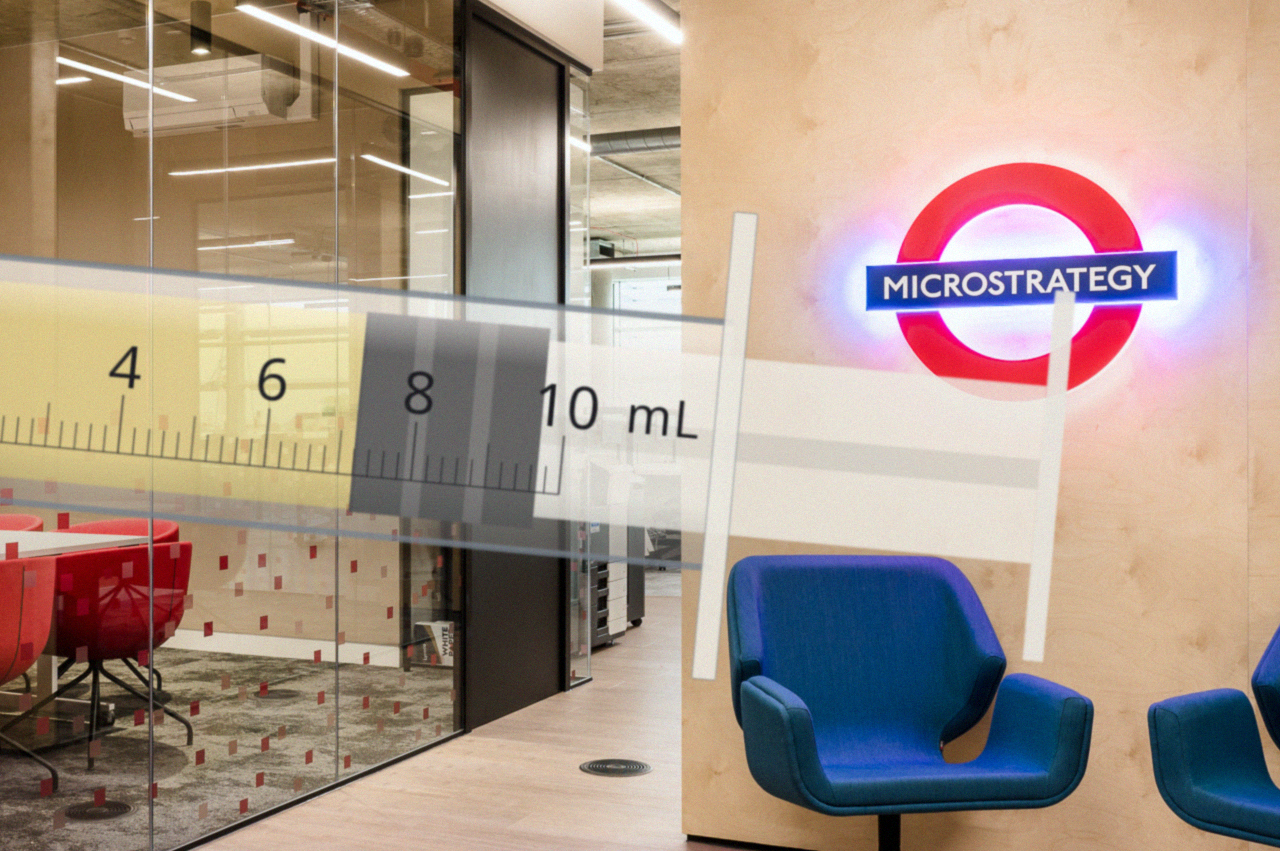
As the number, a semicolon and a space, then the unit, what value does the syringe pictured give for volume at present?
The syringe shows 7.2; mL
